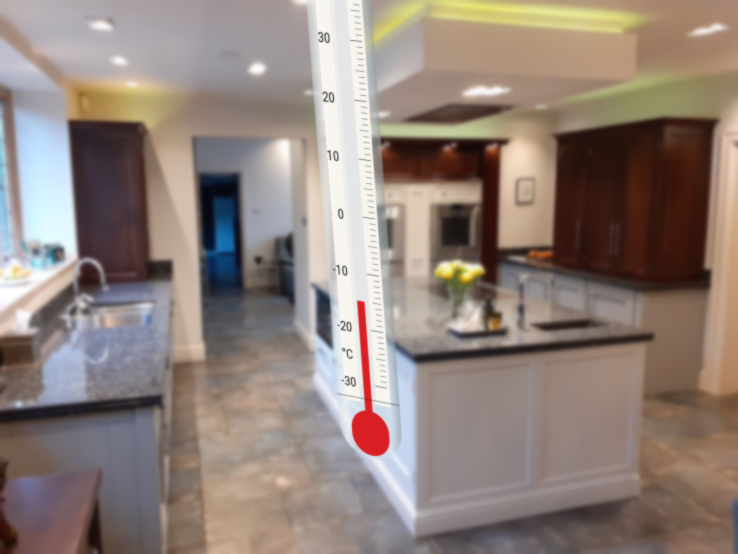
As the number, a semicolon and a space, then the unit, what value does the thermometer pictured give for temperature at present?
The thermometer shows -15; °C
